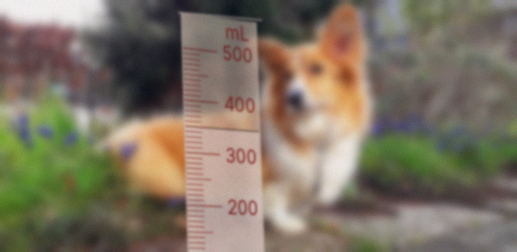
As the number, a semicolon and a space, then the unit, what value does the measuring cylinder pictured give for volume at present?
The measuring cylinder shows 350; mL
